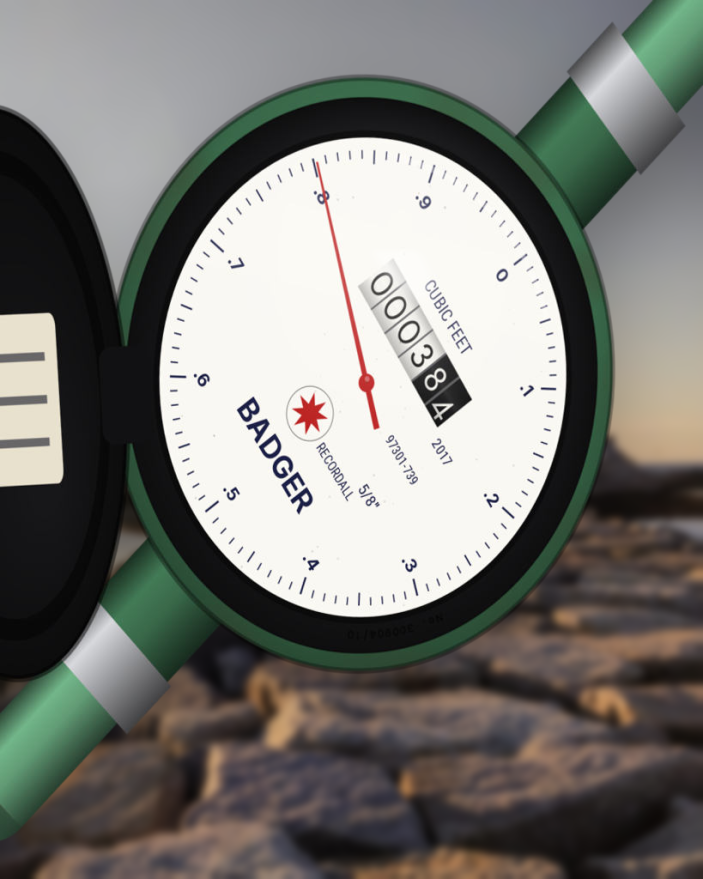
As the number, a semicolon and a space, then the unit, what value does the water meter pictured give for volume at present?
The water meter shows 383.80; ft³
